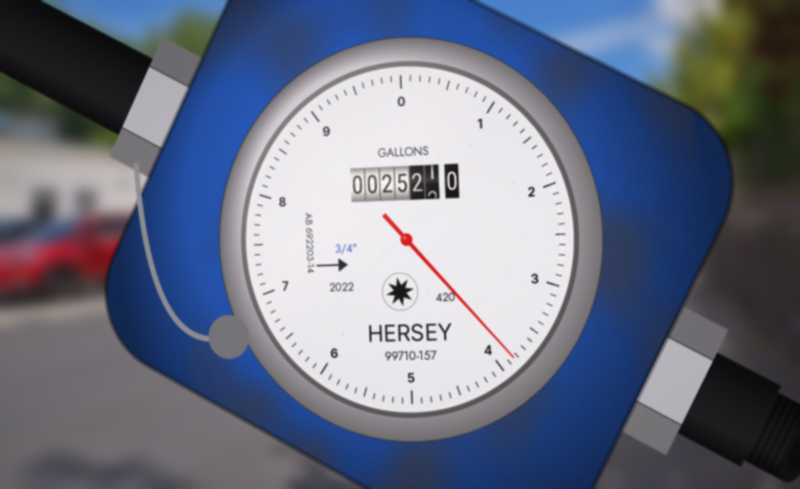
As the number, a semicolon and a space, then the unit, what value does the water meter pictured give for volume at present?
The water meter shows 25213.8; gal
